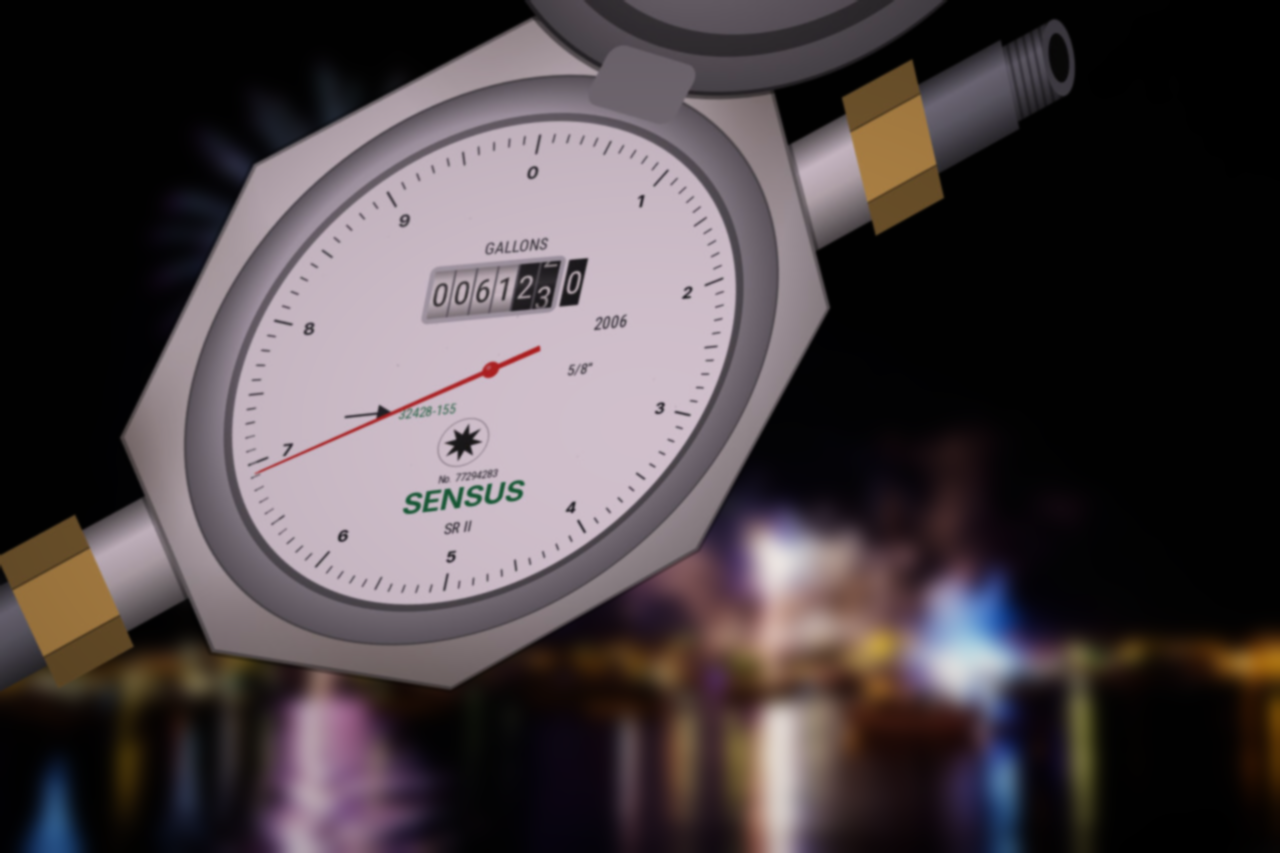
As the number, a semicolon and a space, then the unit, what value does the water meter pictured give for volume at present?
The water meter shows 61226.9; gal
